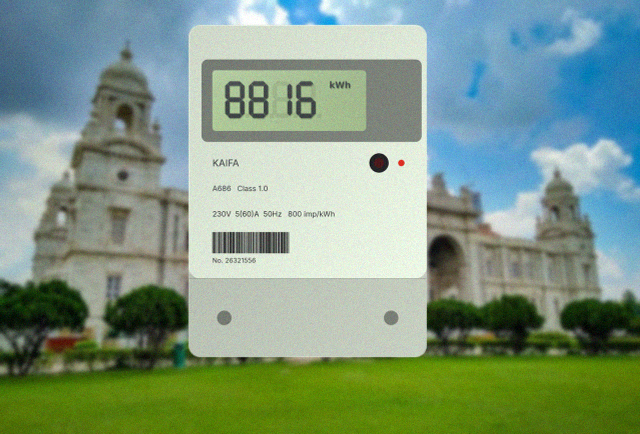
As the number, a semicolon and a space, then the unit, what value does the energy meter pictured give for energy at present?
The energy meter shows 8816; kWh
